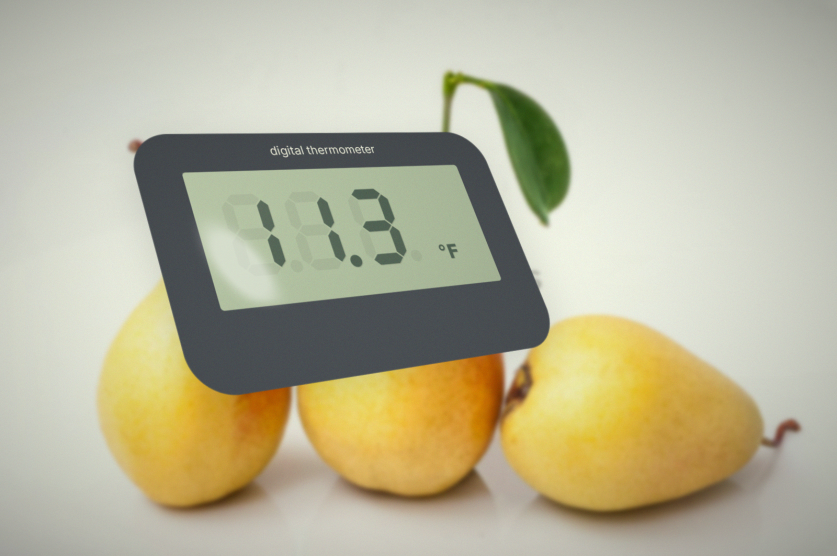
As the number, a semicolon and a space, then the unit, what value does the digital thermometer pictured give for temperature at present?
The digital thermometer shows 11.3; °F
